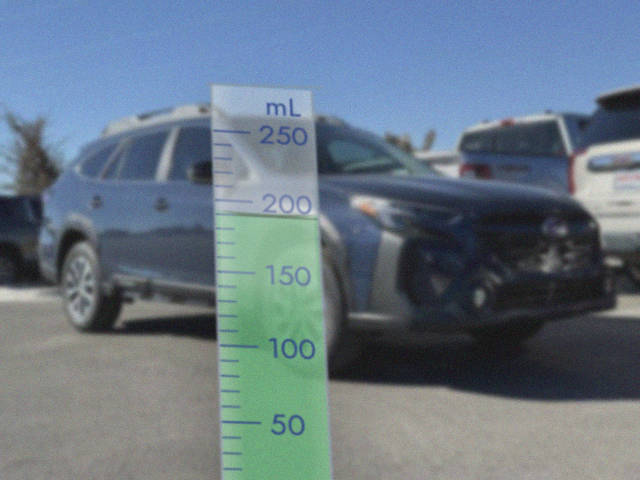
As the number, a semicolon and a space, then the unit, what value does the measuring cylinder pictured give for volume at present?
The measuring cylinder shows 190; mL
